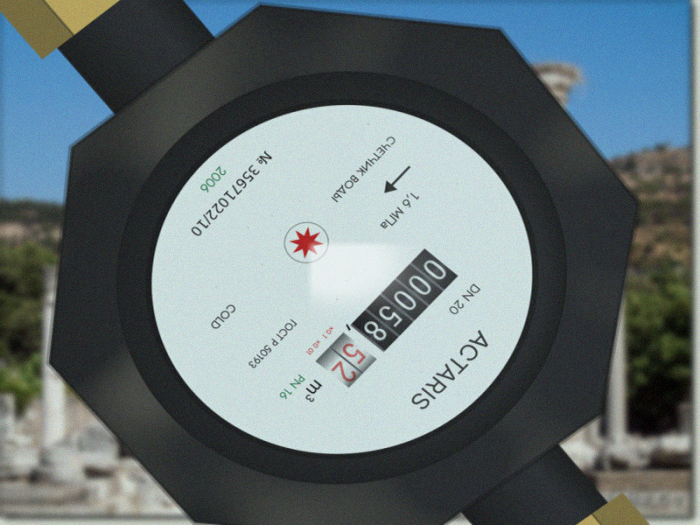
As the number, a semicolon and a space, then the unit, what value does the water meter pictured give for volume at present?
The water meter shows 58.52; m³
